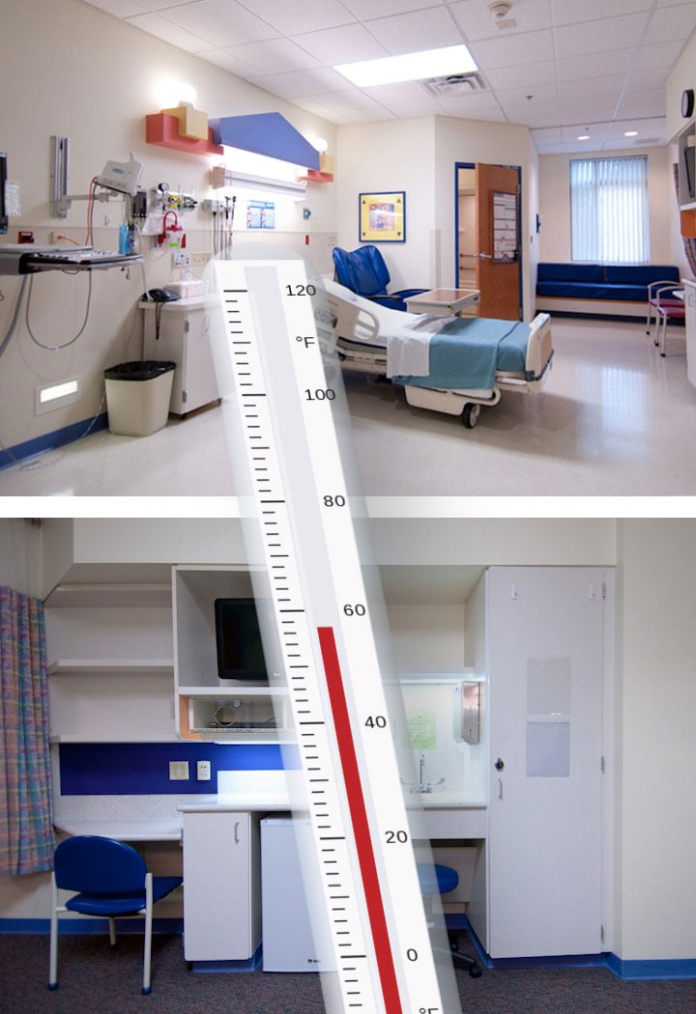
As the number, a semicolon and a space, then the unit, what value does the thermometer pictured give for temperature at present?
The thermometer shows 57; °F
